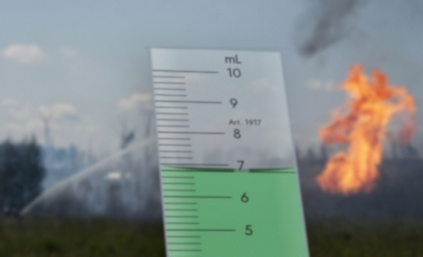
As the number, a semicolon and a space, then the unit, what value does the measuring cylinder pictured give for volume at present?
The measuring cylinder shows 6.8; mL
